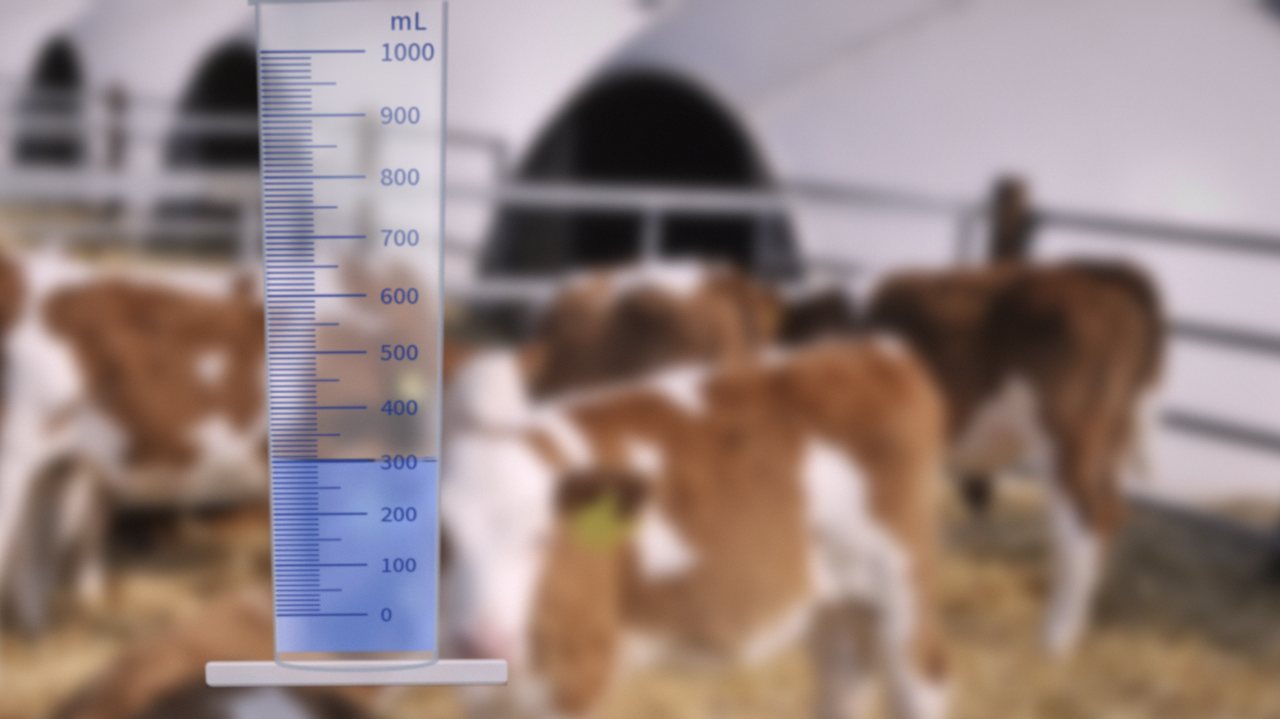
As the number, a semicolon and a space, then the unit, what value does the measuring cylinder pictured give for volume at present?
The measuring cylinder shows 300; mL
